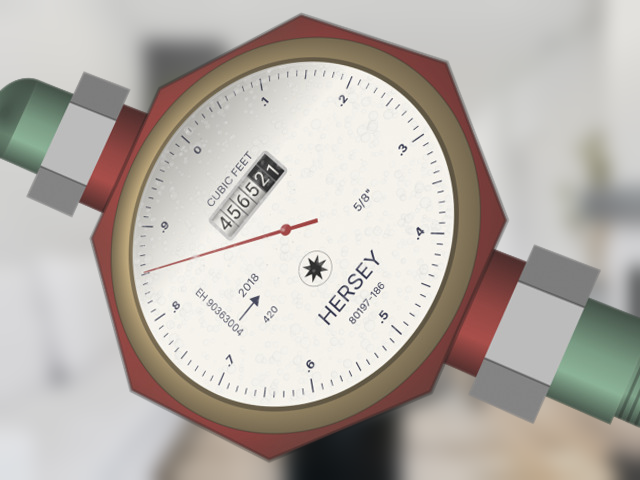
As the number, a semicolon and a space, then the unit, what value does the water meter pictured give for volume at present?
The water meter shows 456520.85; ft³
